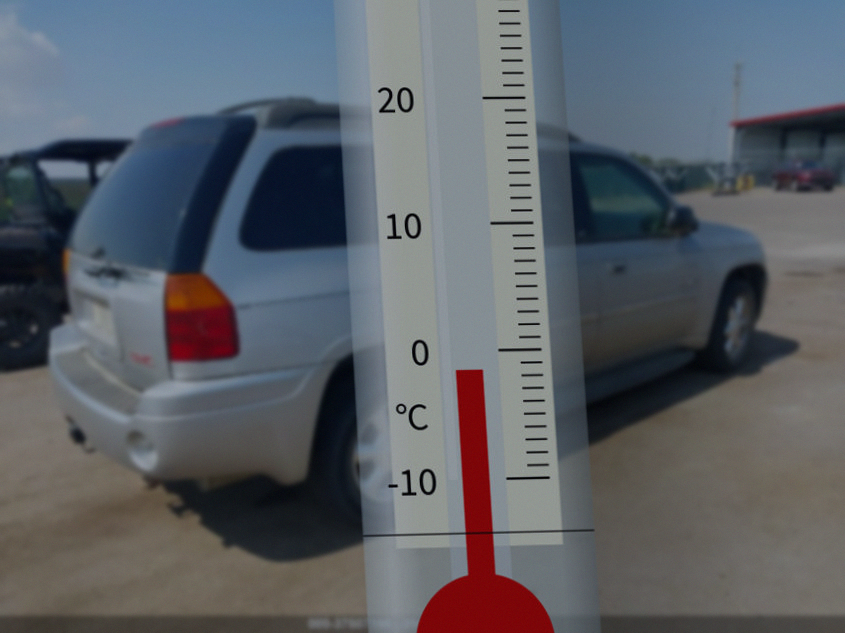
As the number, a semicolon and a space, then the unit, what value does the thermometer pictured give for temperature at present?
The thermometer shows -1.5; °C
